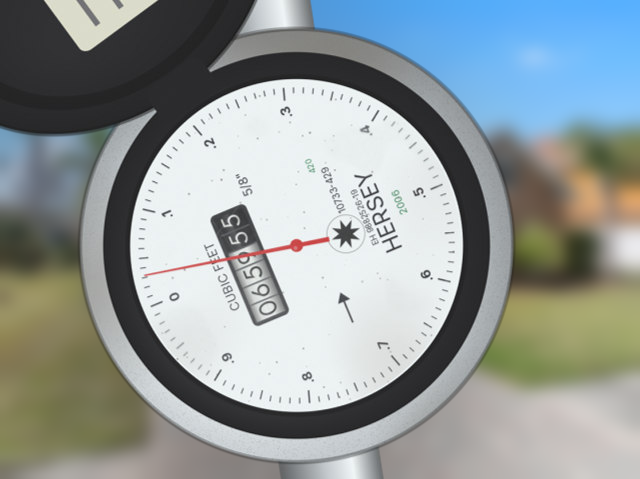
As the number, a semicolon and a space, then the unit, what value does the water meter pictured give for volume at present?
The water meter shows 65955.03; ft³
